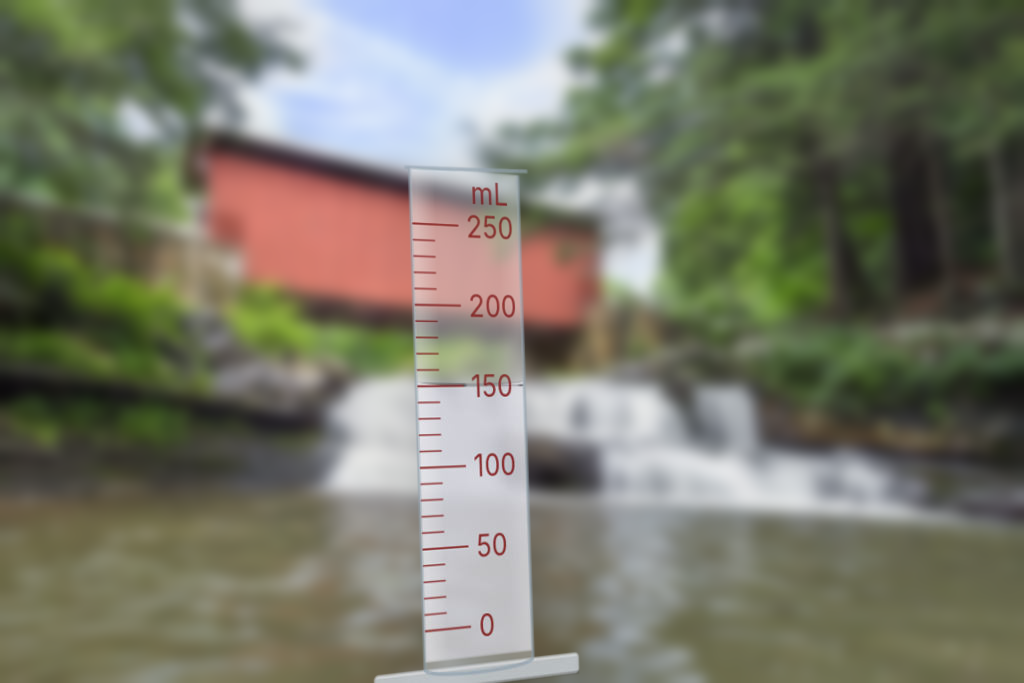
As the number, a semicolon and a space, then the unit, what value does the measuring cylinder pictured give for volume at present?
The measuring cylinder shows 150; mL
